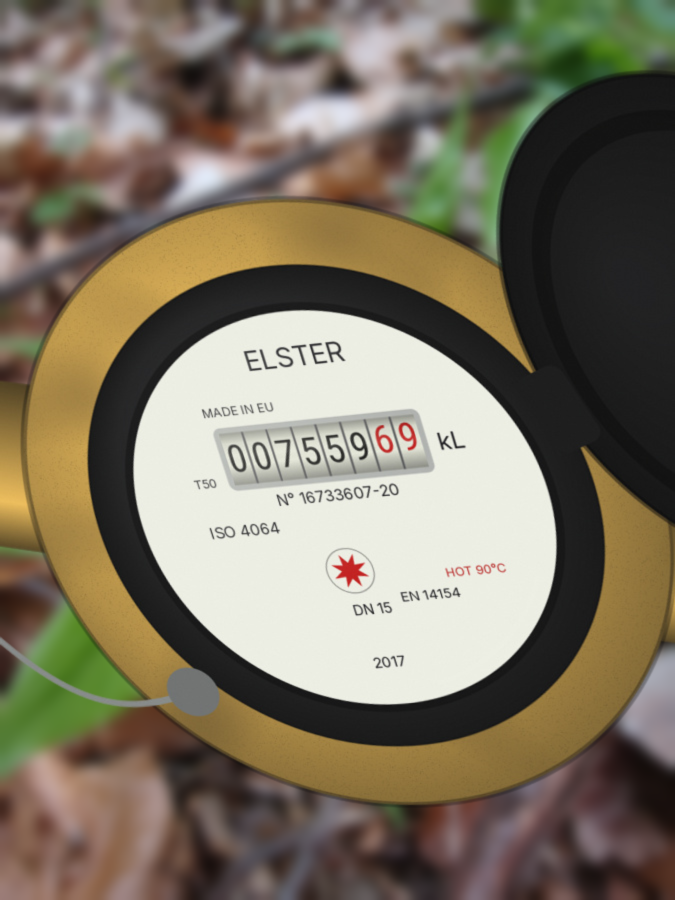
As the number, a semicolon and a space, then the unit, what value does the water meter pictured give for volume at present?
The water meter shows 7559.69; kL
